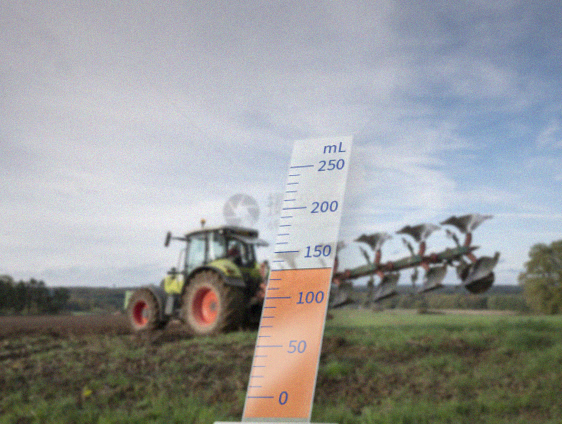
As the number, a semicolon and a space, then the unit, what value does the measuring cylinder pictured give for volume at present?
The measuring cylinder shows 130; mL
